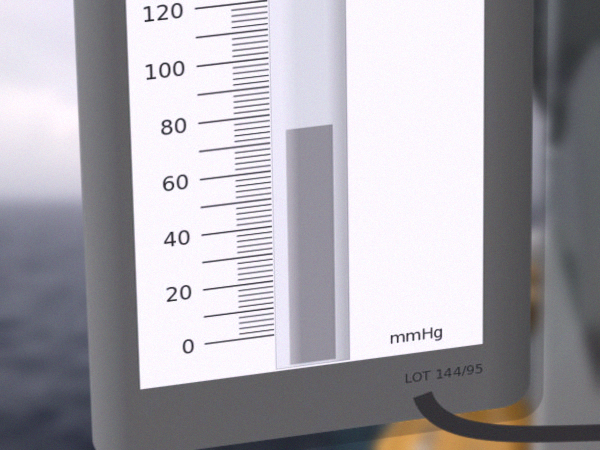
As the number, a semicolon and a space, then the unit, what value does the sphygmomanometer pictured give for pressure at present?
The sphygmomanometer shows 74; mmHg
